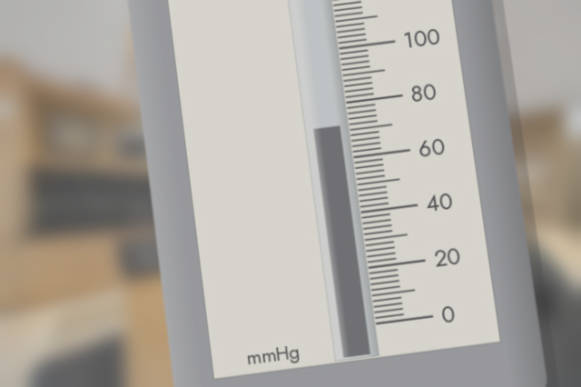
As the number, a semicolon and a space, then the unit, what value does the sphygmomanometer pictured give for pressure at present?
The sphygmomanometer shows 72; mmHg
